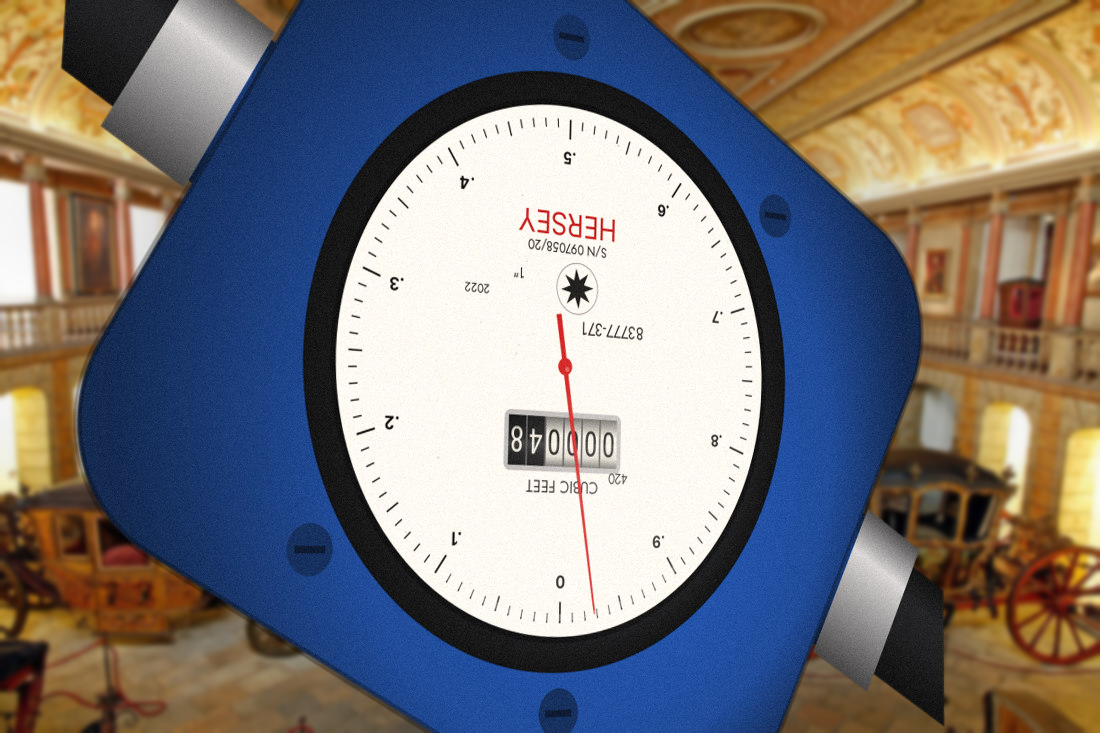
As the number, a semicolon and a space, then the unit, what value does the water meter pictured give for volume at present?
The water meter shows 47.97; ft³
